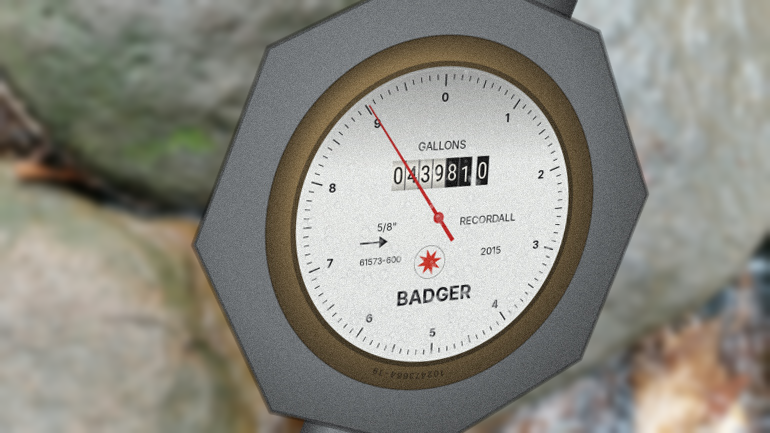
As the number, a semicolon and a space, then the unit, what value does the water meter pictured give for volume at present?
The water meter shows 439809.0; gal
